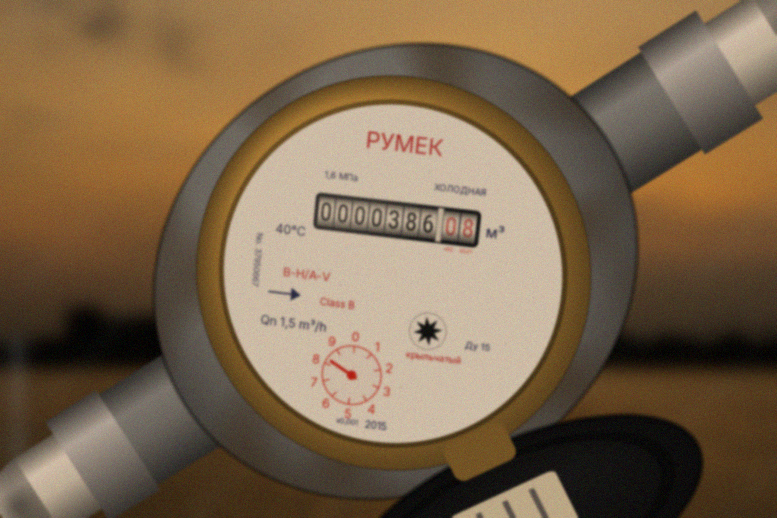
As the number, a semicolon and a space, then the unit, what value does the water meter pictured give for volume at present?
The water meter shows 386.088; m³
